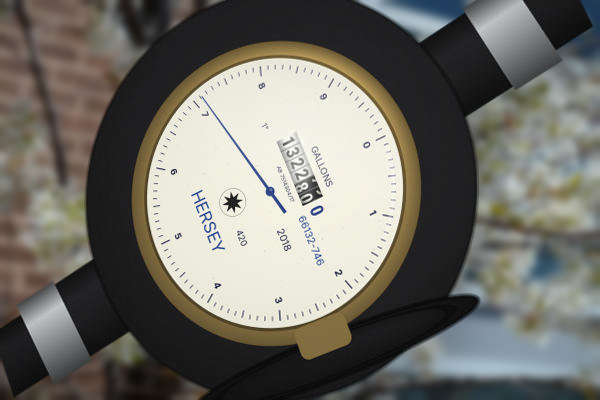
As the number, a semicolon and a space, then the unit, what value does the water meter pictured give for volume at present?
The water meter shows 1322797.1; gal
